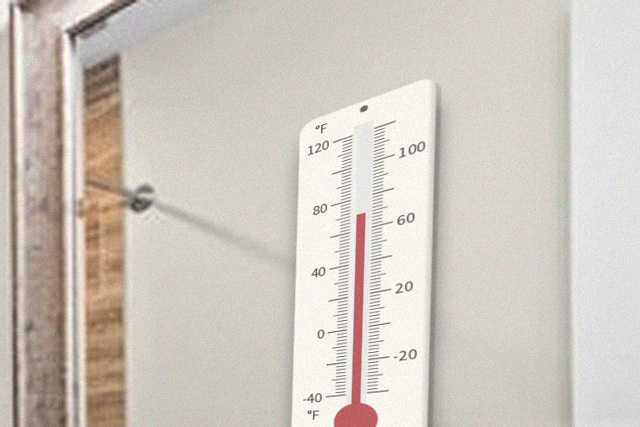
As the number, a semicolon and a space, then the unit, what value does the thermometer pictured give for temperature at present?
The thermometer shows 70; °F
